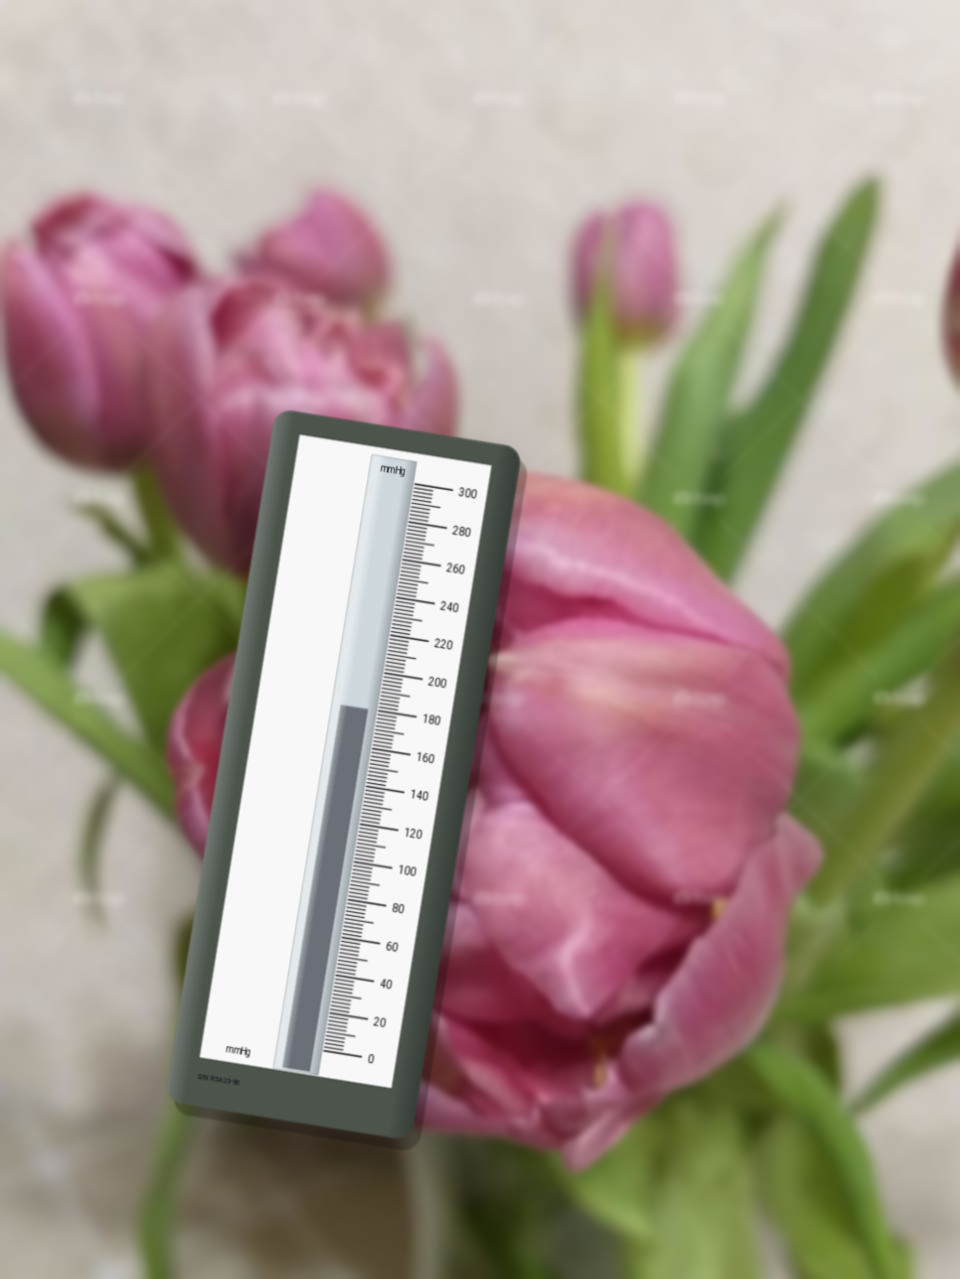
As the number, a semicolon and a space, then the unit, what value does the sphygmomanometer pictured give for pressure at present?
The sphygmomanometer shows 180; mmHg
